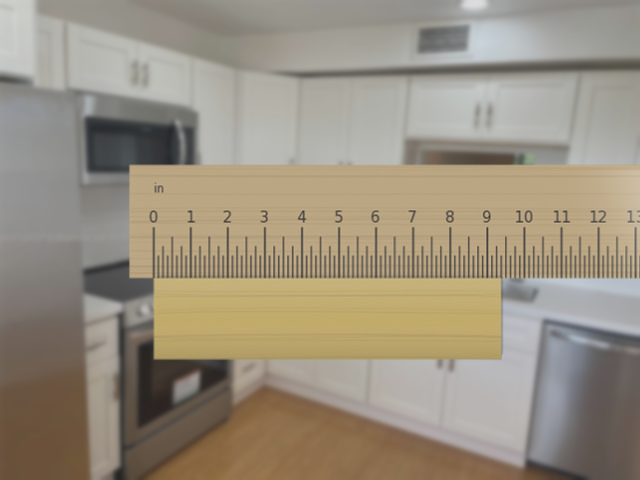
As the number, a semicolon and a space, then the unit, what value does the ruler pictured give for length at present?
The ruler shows 9.375; in
